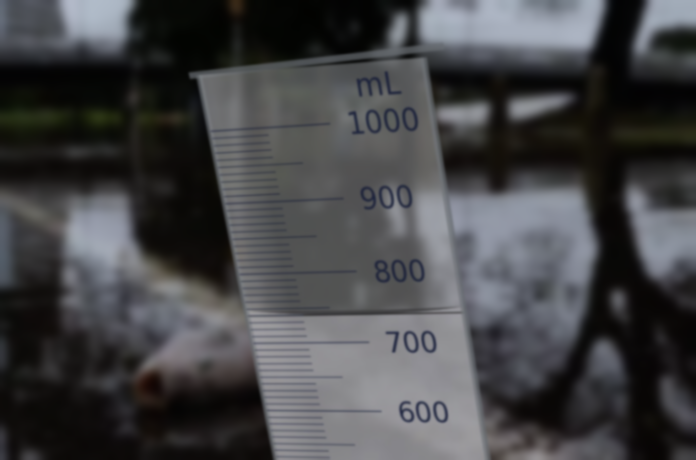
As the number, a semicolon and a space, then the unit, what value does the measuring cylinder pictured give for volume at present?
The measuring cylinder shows 740; mL
